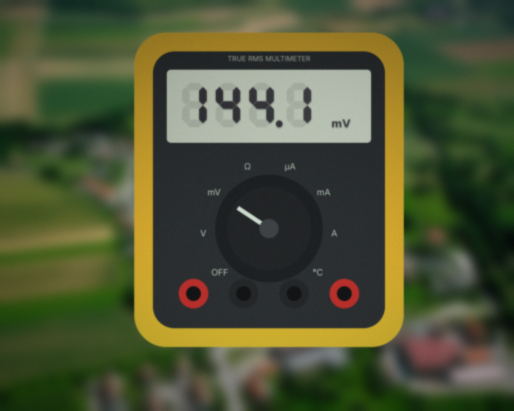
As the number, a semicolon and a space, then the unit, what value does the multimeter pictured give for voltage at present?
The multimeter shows 144.1; mV
